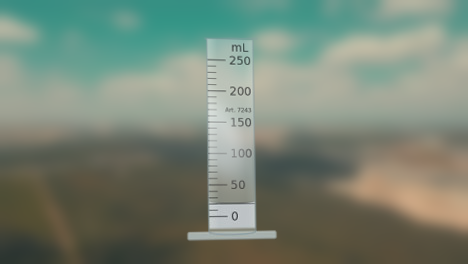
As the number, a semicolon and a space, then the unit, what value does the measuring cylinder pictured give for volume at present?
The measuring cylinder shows 20; mL
